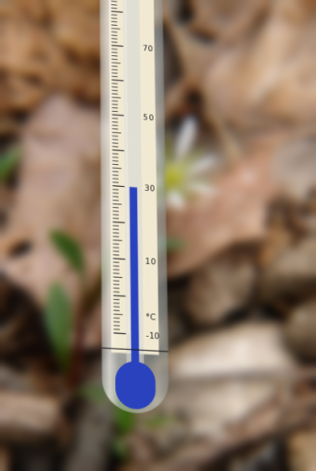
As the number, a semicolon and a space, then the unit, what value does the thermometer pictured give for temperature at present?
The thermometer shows 30; °C
